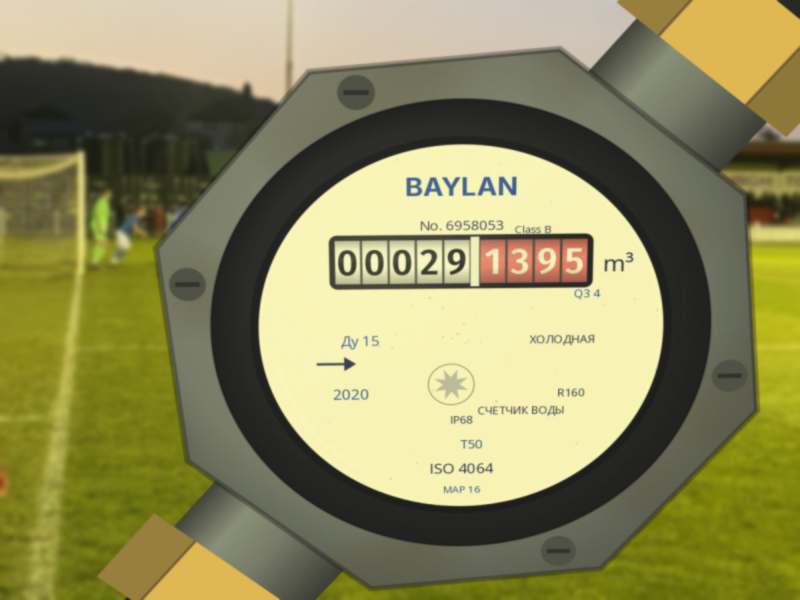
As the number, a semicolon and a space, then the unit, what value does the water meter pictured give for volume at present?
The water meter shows 29.1395; m³
